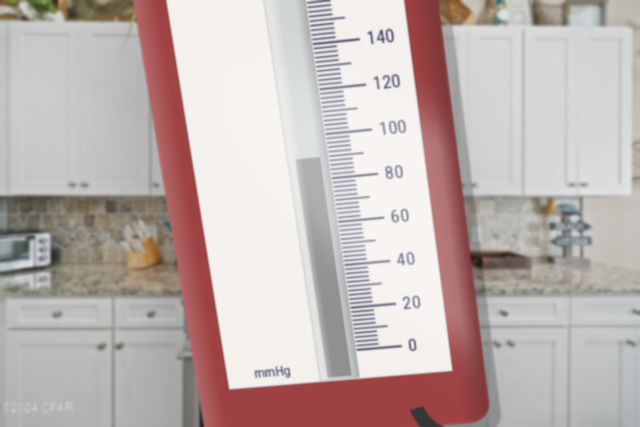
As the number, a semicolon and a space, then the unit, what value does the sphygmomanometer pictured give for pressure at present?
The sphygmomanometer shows 90; mmHg
